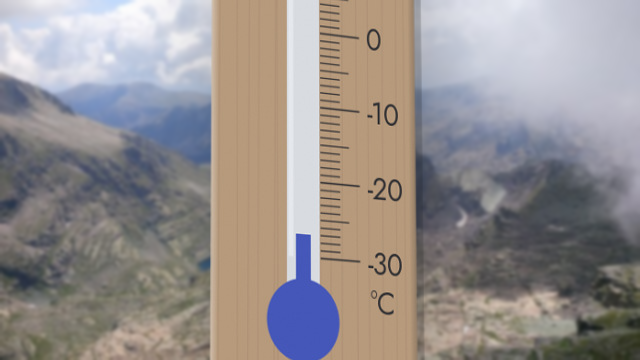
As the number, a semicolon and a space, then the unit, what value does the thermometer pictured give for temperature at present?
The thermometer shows -27; °C
